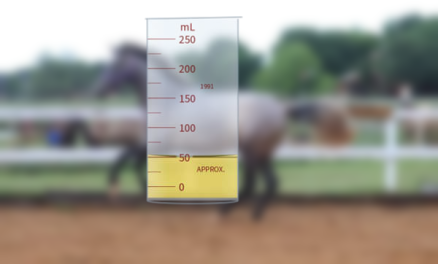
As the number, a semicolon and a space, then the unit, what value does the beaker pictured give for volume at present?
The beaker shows 50; mL
